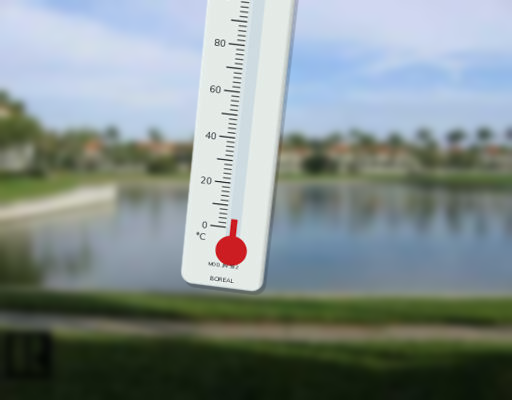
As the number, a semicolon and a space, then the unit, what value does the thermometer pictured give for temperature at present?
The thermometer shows 4; °C
